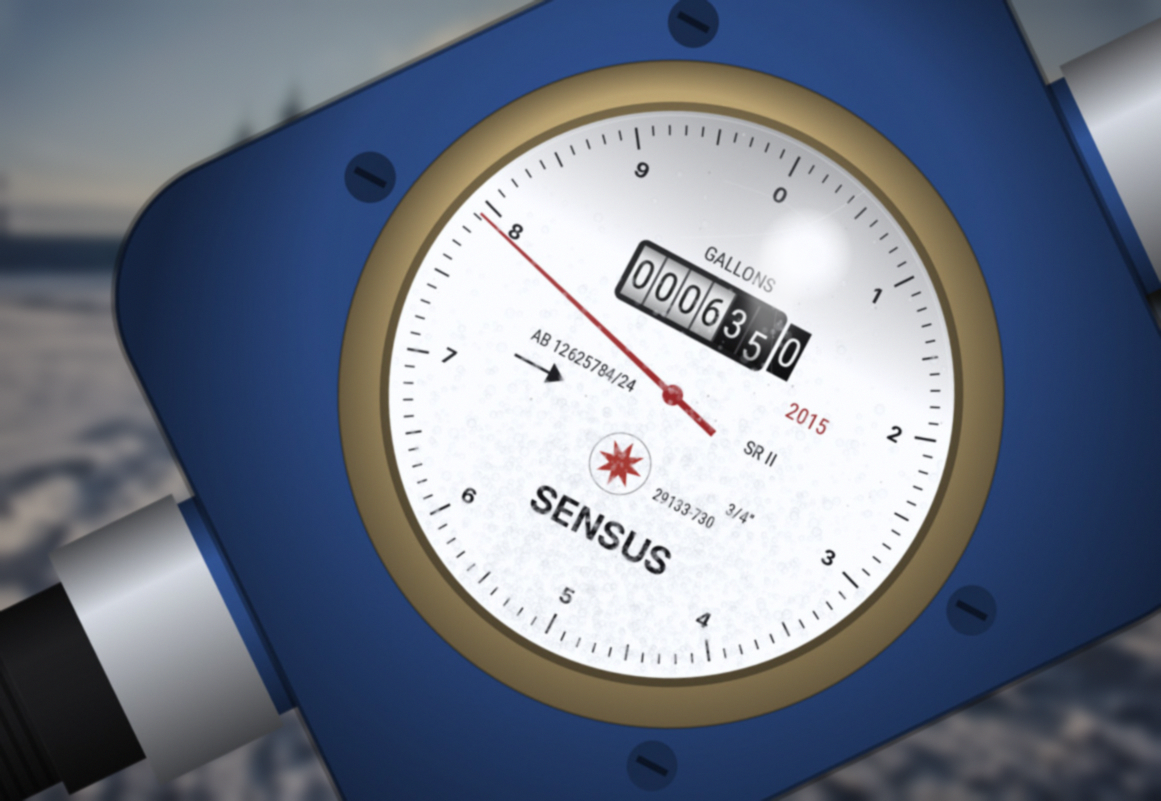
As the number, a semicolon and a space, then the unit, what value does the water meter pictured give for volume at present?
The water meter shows 6347.9; gal
